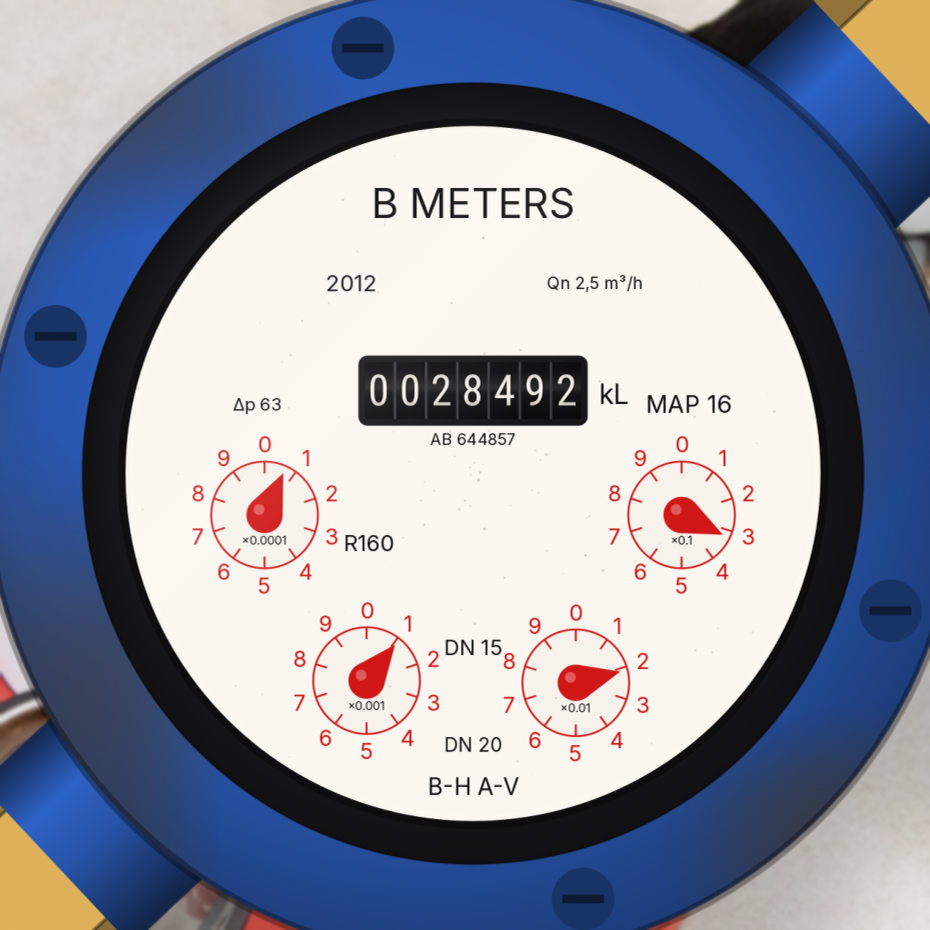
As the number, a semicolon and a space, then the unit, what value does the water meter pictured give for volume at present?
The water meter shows 28492.3210; kL
